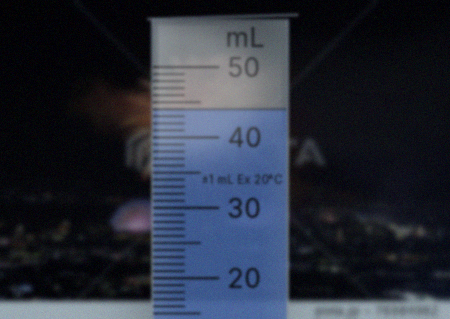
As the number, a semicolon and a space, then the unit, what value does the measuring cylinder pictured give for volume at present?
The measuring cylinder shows 44; mL
